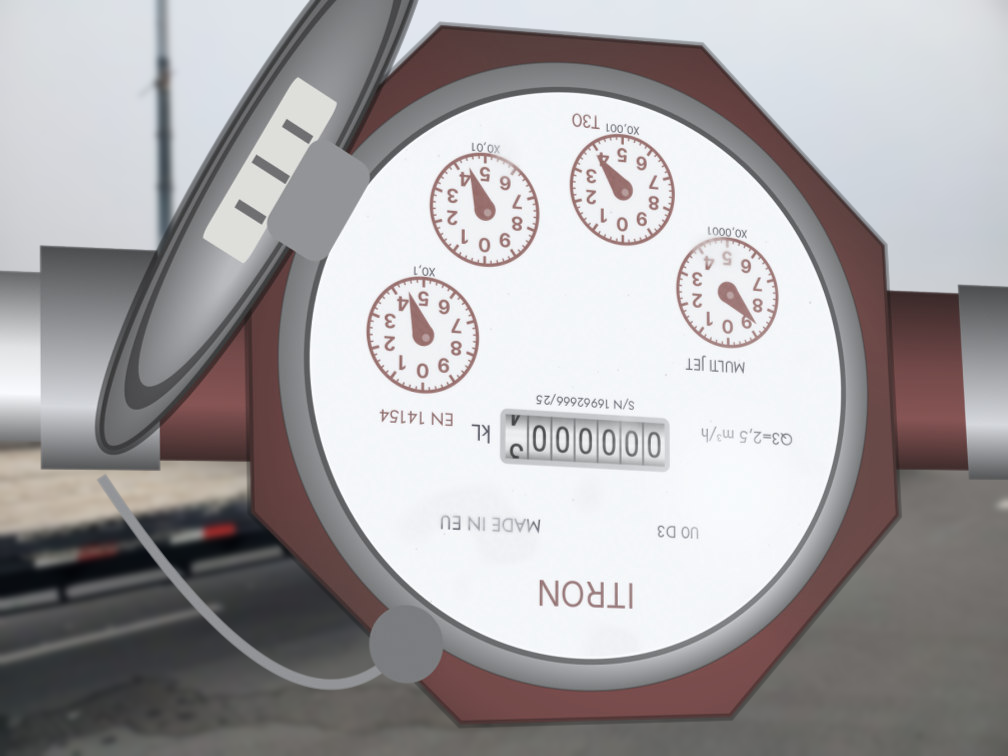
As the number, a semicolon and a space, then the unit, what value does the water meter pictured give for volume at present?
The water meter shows 3.4438; kL
